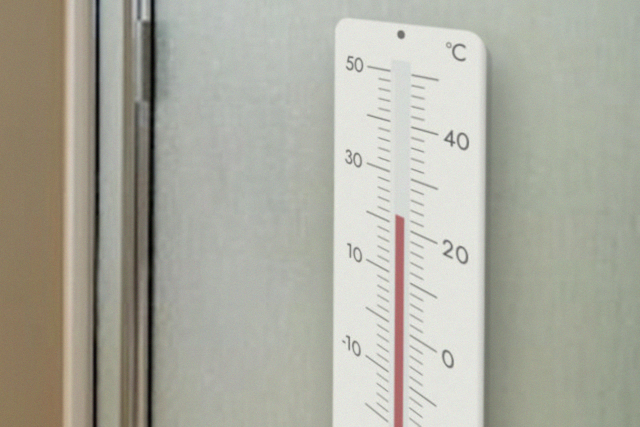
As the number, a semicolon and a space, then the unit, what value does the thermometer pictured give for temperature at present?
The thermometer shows 22; °C
